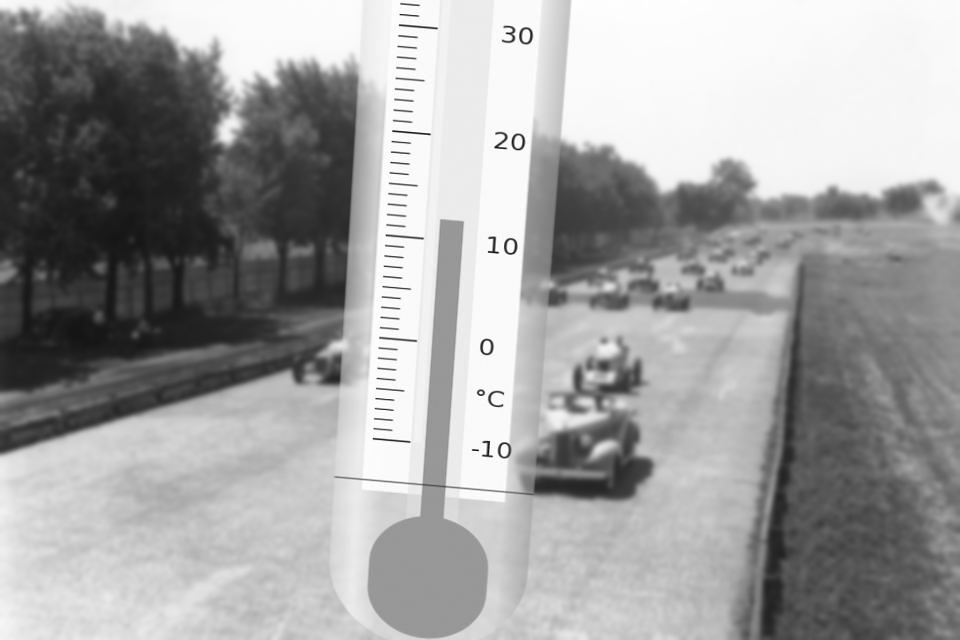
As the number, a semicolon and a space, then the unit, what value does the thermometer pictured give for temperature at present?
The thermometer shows 12; °C
